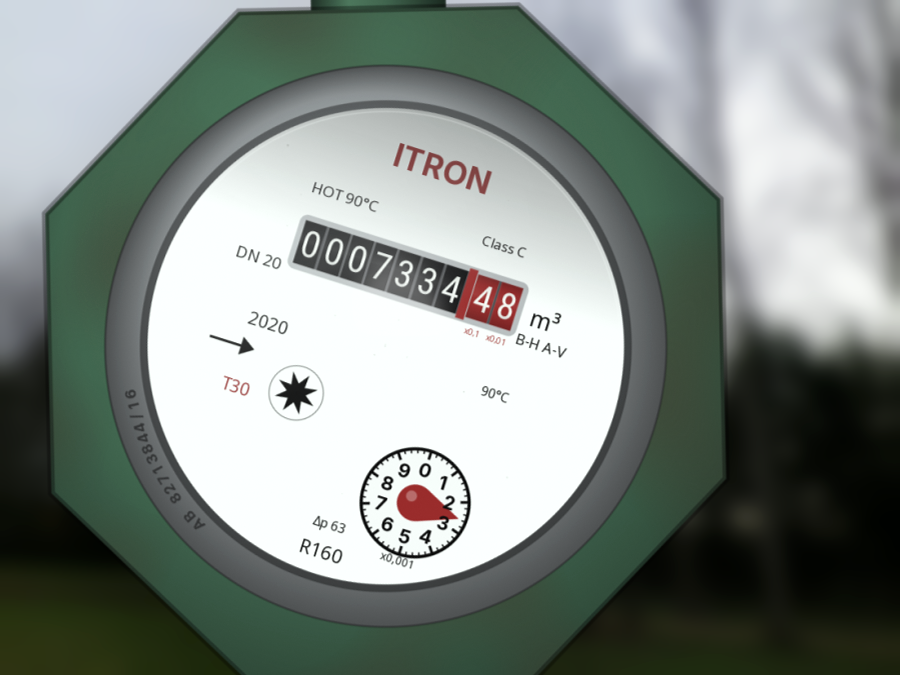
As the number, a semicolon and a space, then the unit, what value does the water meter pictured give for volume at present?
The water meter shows 7334.482; m³
